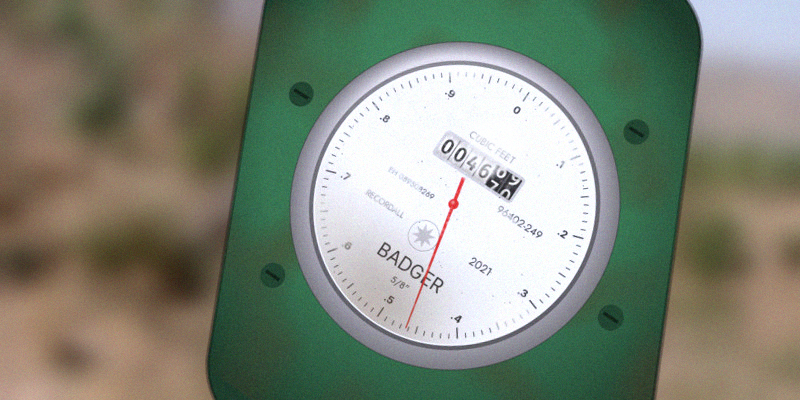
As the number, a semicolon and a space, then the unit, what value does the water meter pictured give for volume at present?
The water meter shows 4669.46; ft³
